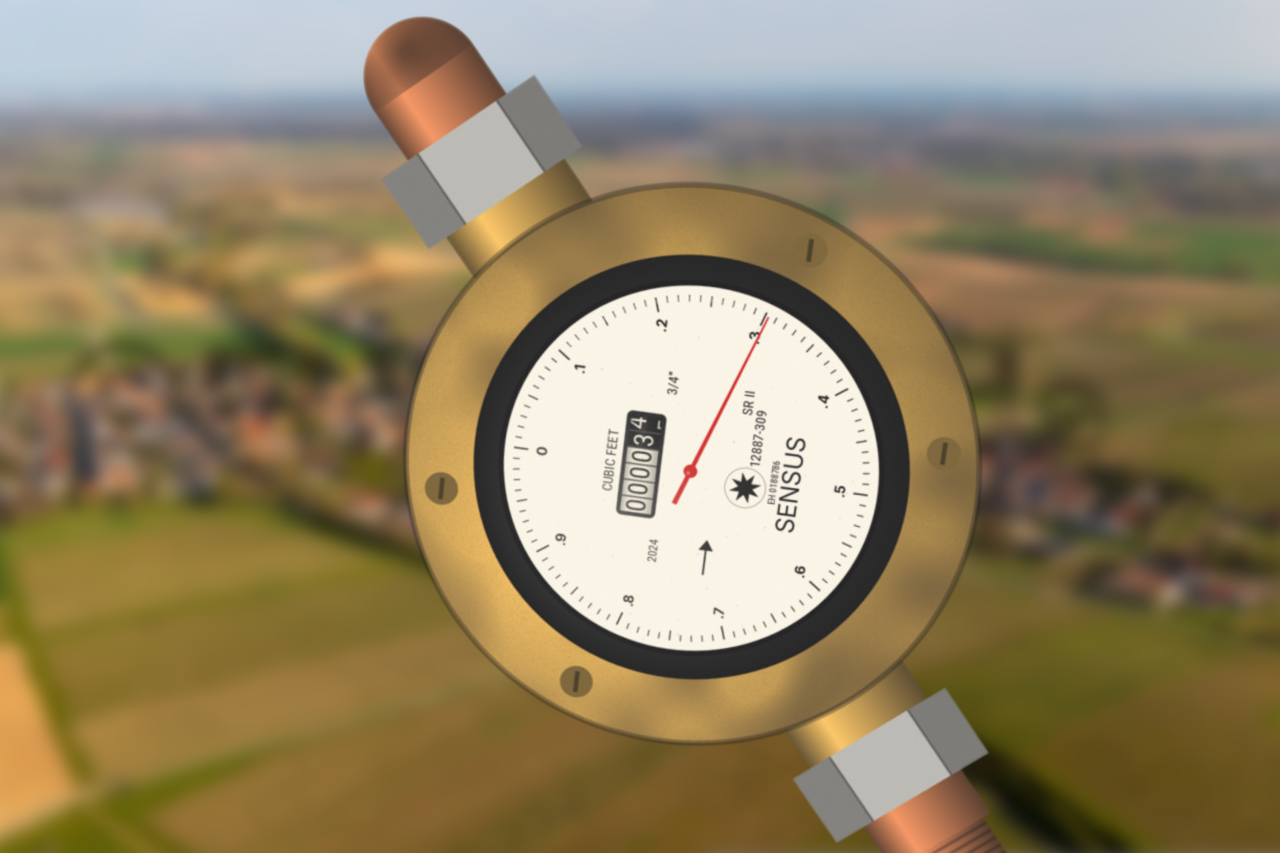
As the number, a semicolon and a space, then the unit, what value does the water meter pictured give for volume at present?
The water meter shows 34.30; ft³
